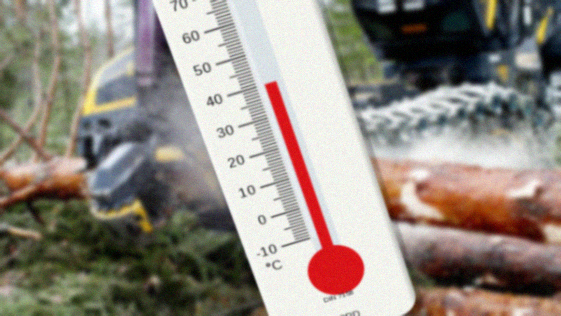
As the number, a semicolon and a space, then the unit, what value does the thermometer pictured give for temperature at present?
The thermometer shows 40; °C
